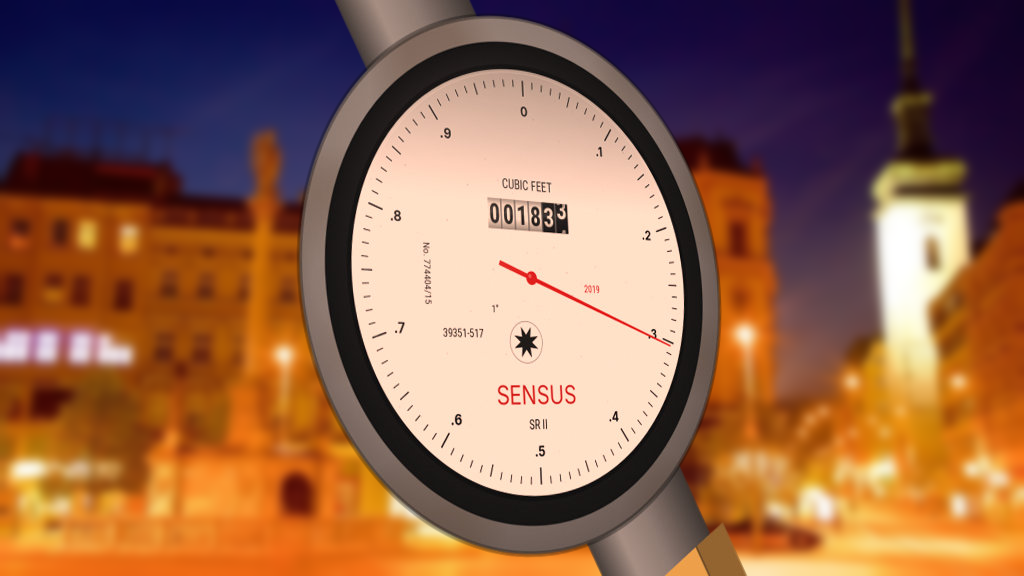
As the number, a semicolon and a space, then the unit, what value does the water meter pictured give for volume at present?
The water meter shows 1833.30; ft³
